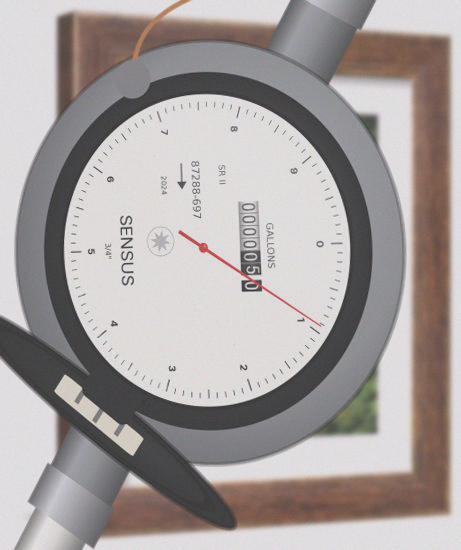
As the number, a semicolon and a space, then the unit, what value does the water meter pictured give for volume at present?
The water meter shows 50.9; gal
